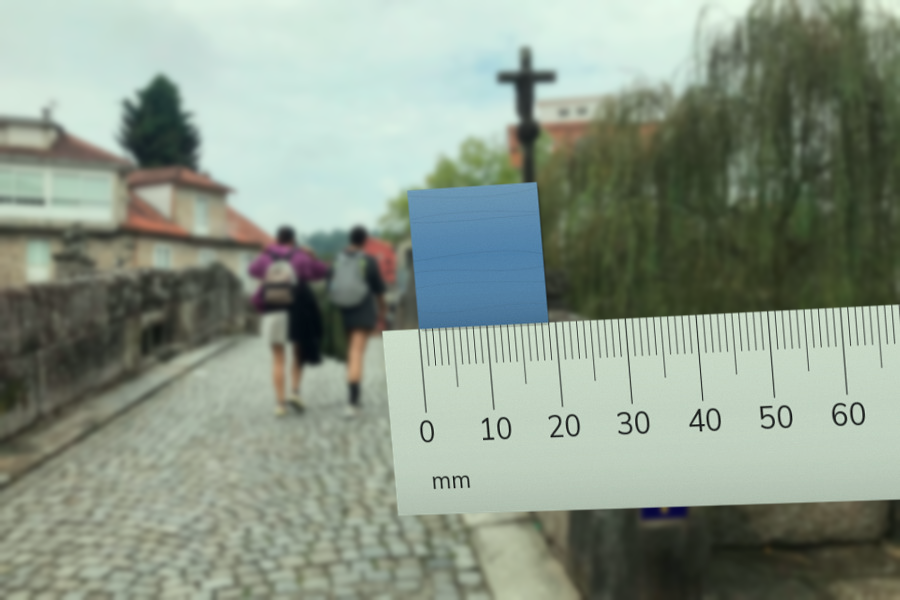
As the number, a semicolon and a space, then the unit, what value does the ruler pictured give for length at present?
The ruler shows 19; mm
